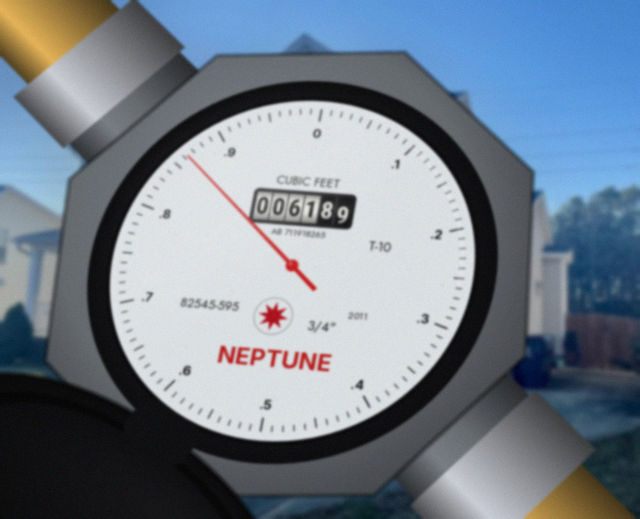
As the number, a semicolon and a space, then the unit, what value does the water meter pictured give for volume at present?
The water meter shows 6188.86; ft³
